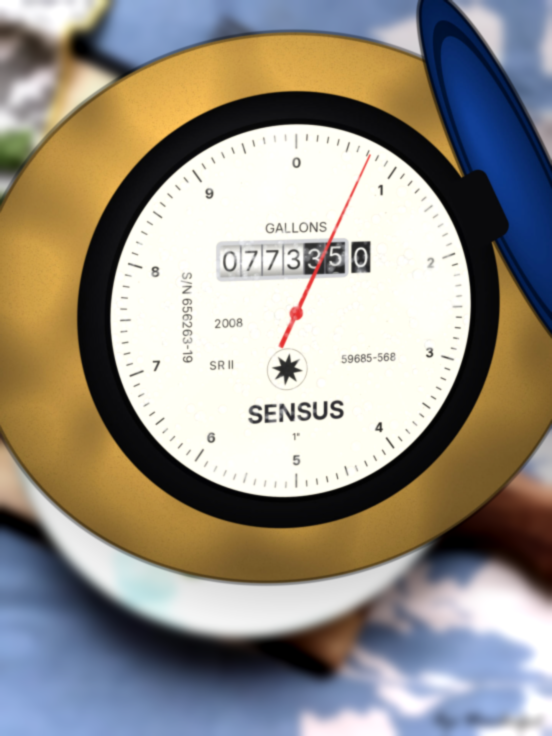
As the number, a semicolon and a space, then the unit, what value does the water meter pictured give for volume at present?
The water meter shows 773350.7; gal
